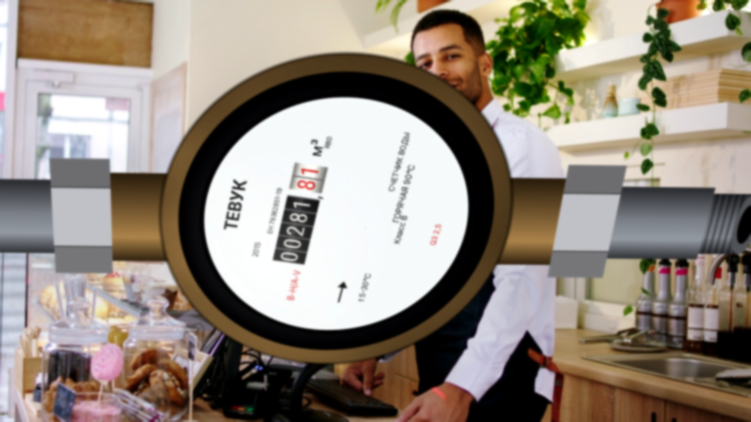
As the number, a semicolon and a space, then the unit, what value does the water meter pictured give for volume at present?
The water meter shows 281.81; m³
